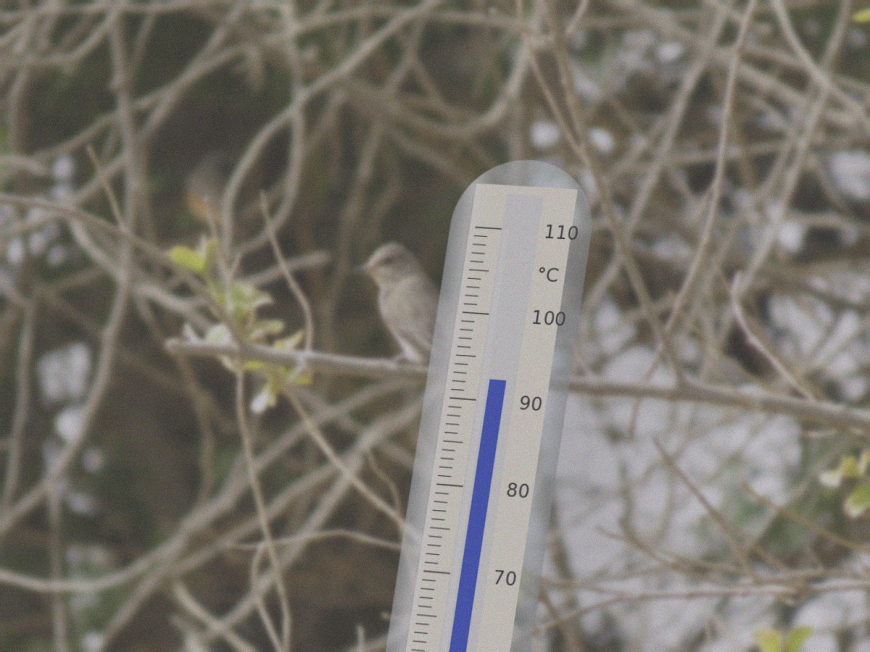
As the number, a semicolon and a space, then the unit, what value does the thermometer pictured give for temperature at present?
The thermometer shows 92.5; °C
